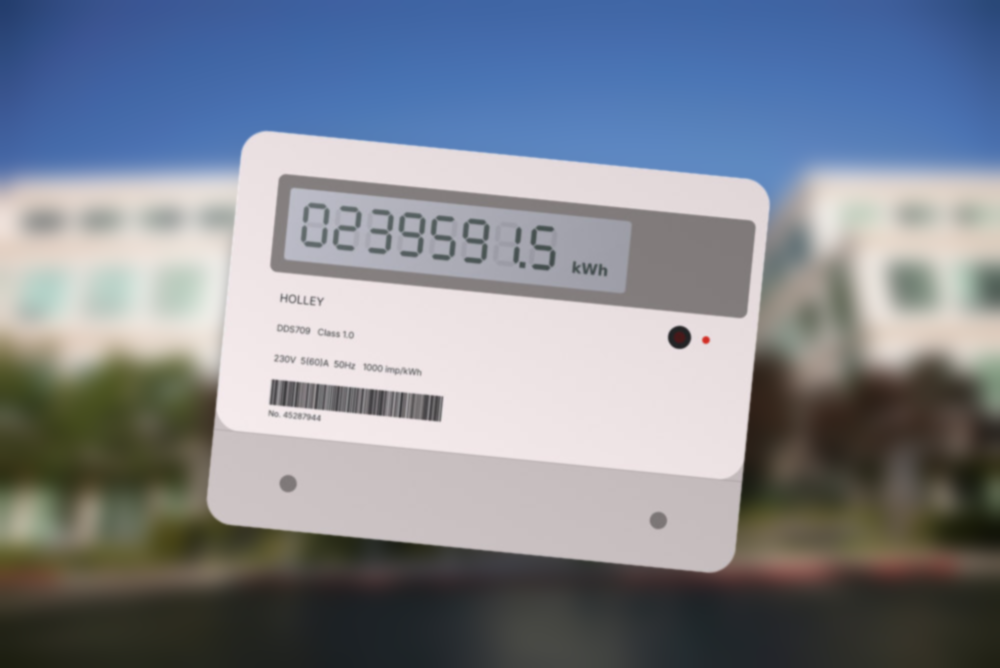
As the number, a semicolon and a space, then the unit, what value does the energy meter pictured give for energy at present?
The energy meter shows 239591.5; kWh
